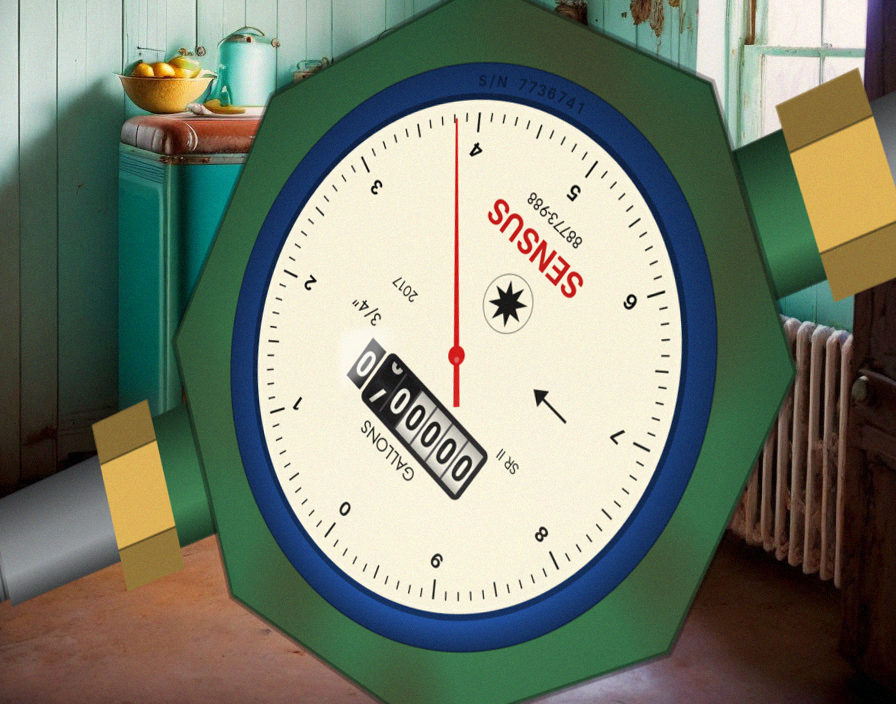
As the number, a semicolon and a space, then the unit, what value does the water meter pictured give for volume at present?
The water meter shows 73.8; gal
